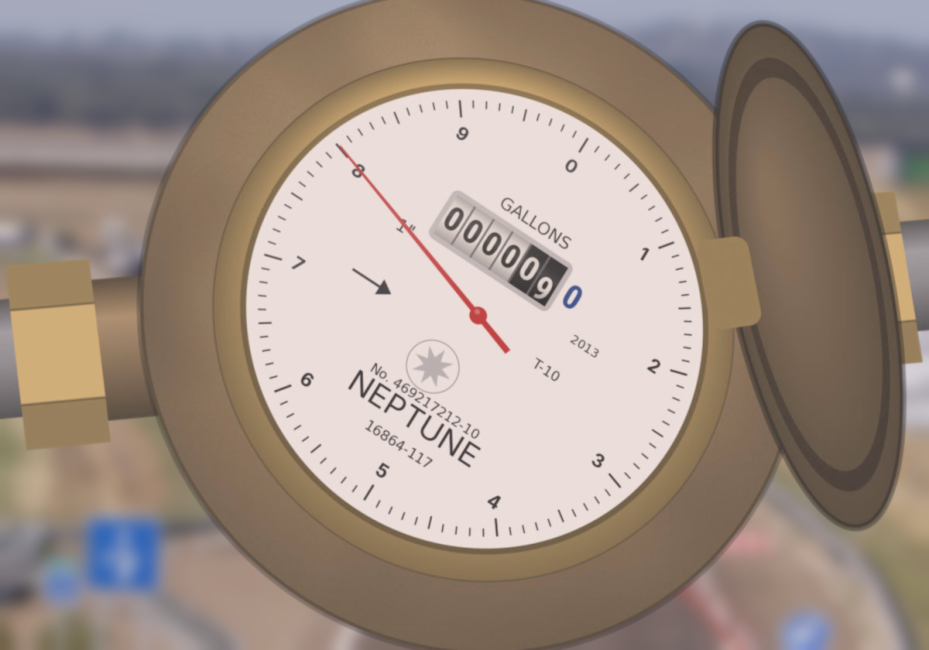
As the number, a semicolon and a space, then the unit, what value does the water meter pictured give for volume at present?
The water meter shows 88.0; gal
